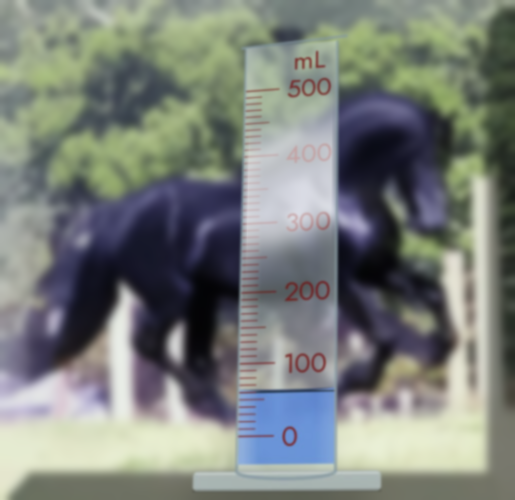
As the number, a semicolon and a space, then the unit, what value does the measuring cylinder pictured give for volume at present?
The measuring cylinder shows 60; mL
